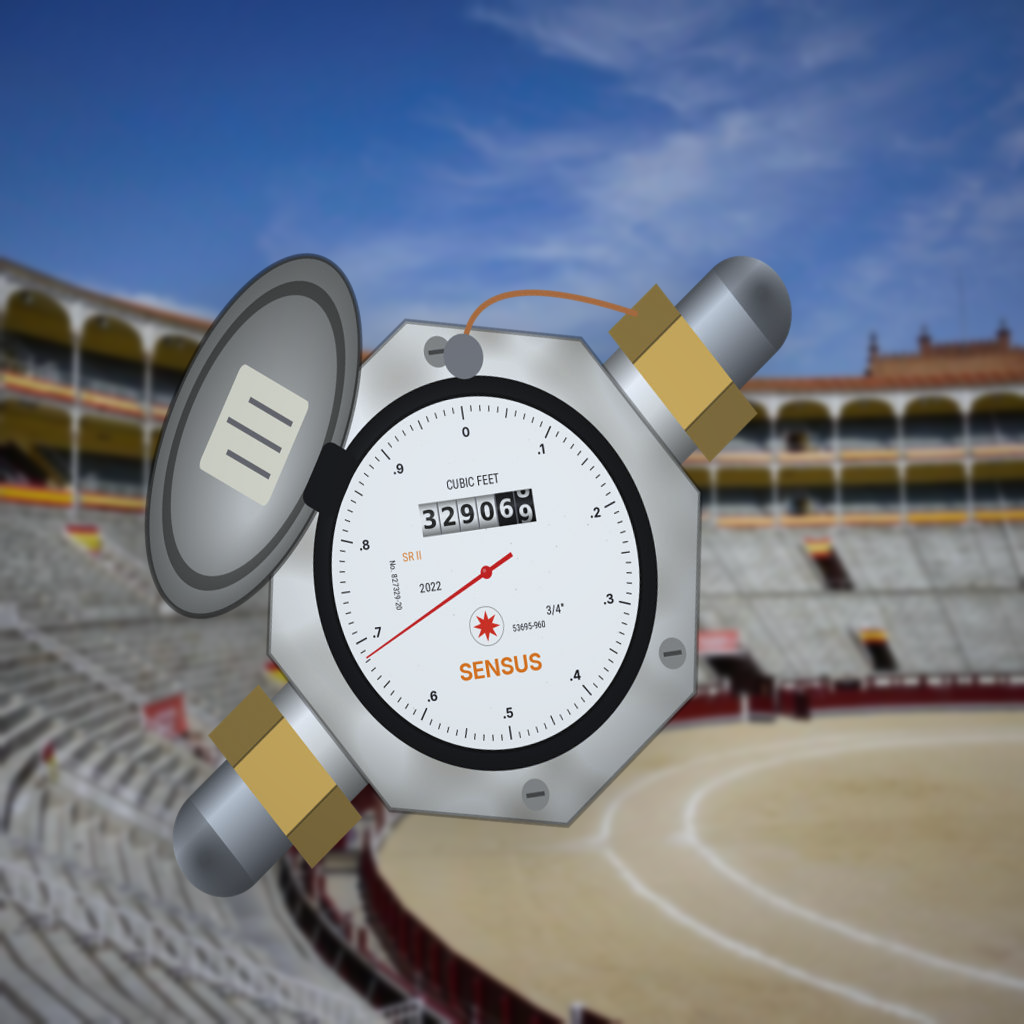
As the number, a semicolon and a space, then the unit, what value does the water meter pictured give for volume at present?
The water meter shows 329068.68; ft³
